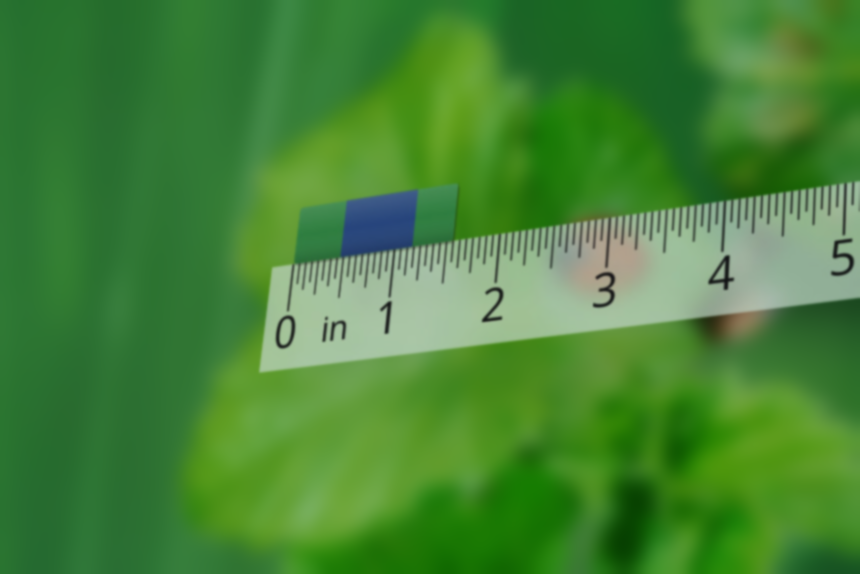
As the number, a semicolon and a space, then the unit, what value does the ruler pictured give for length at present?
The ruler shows 1.5625; in
